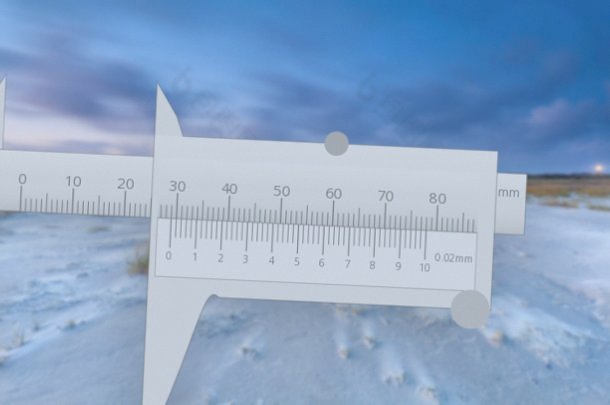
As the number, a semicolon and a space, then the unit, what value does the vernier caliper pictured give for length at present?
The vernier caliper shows 29.0; mm
